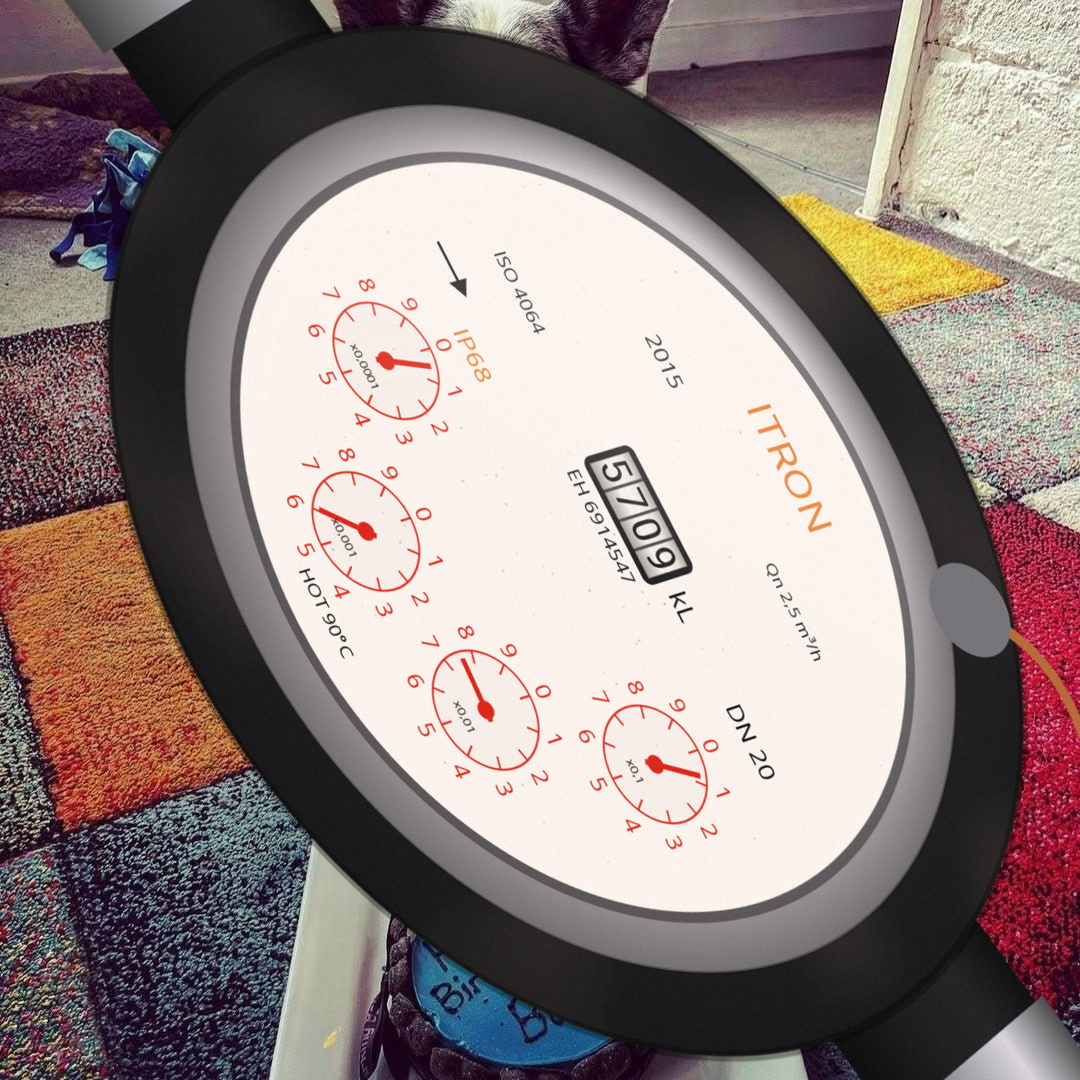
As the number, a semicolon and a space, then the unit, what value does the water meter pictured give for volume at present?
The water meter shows 5709.0760; kL
